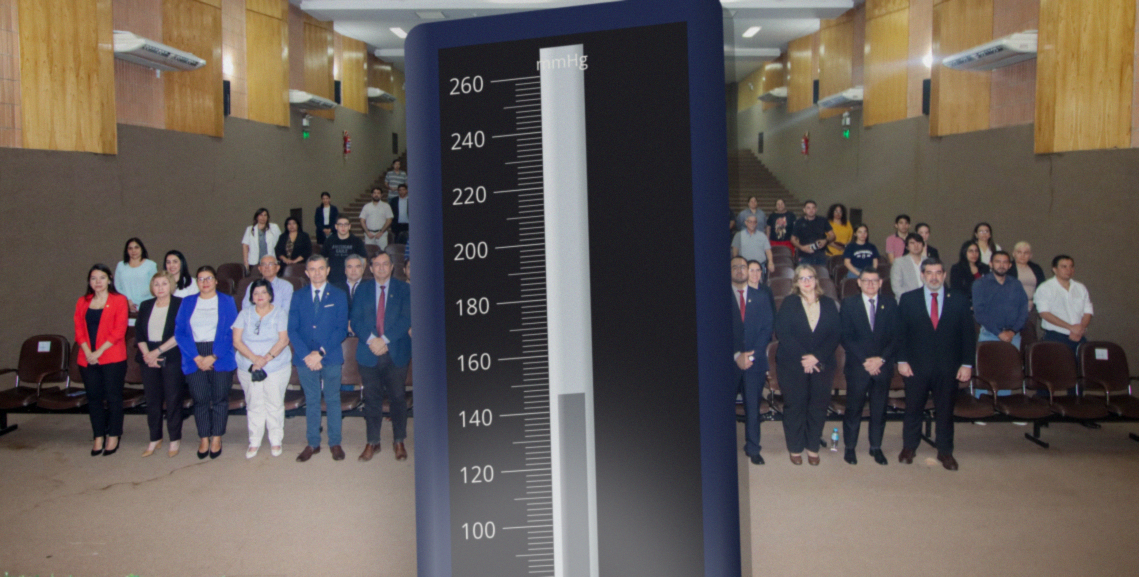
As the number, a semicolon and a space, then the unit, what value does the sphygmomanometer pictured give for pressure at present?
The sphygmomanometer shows 146; mmHg
